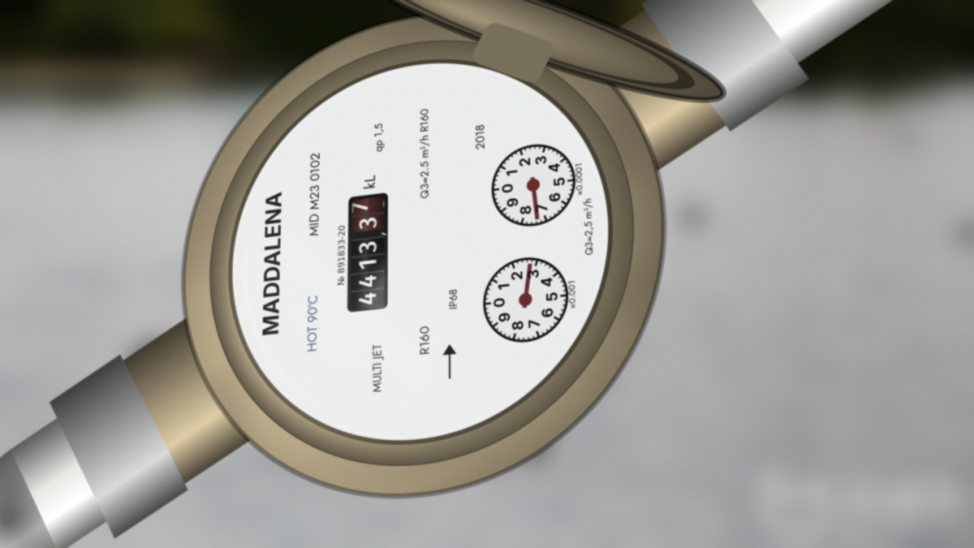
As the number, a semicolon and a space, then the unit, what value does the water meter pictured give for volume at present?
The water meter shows 4413.3727; kL
